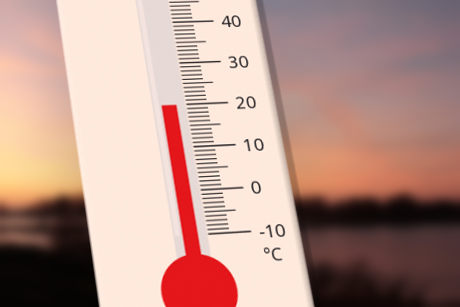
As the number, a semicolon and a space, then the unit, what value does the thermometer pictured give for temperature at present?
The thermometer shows 20; °C
